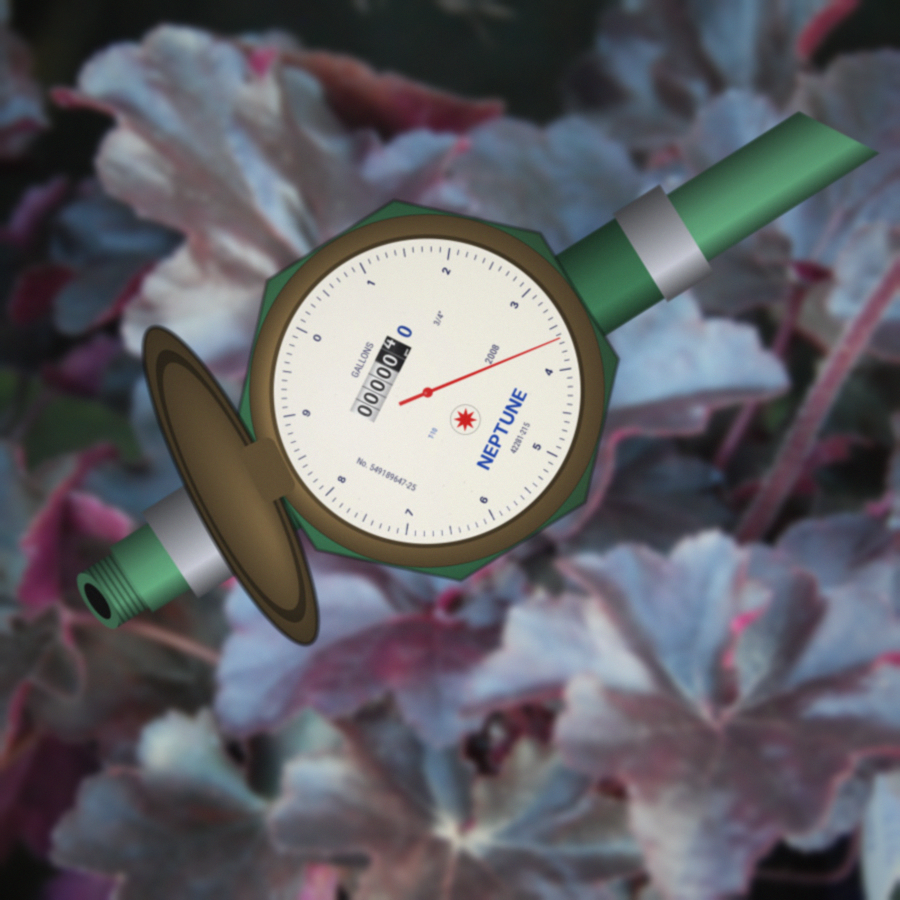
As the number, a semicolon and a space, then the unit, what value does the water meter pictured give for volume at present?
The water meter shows 43.6; gal
